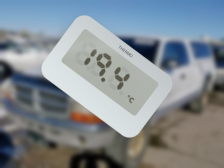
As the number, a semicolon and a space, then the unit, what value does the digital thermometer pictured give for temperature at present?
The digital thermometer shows 19.4; °C
